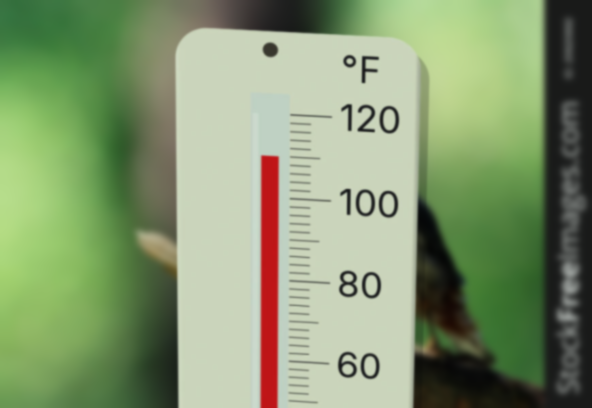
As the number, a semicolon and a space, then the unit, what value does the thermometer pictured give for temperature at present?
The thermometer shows 110; °F
